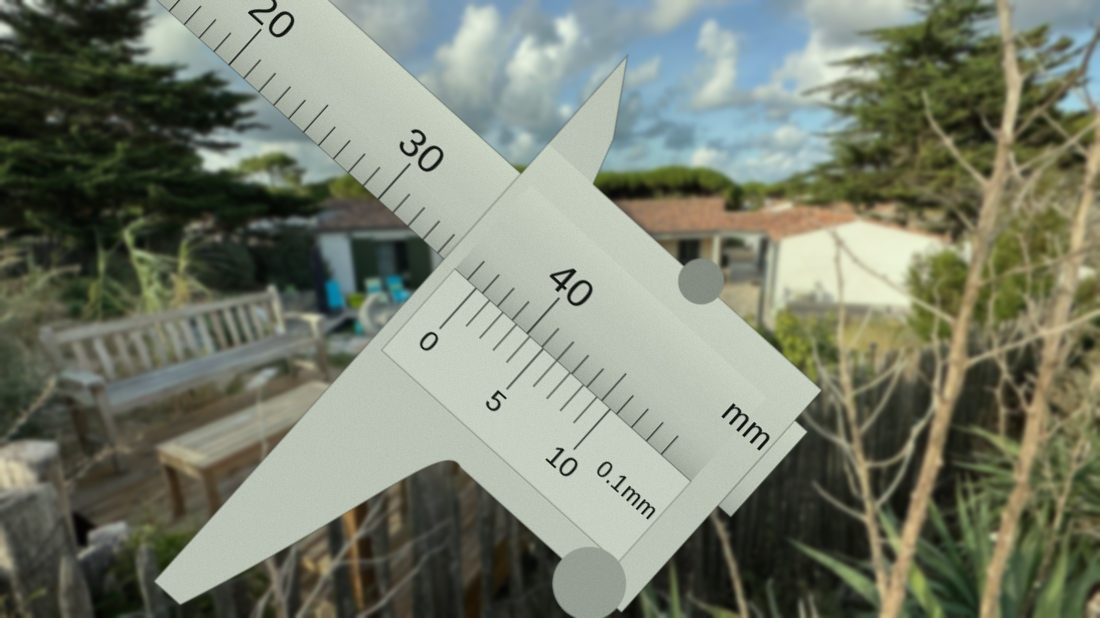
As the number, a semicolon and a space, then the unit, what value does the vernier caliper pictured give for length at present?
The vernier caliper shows 36.6; mm
